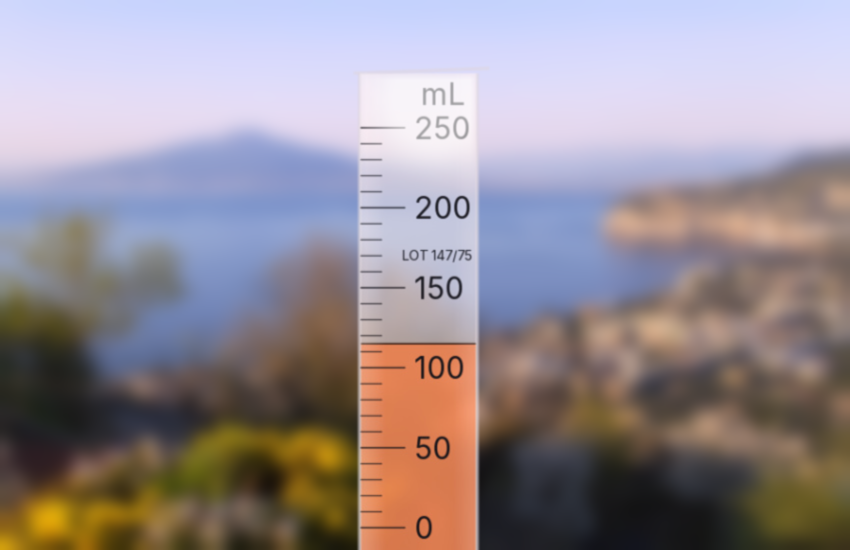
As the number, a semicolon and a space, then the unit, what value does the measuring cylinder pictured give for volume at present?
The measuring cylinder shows 115; mL
